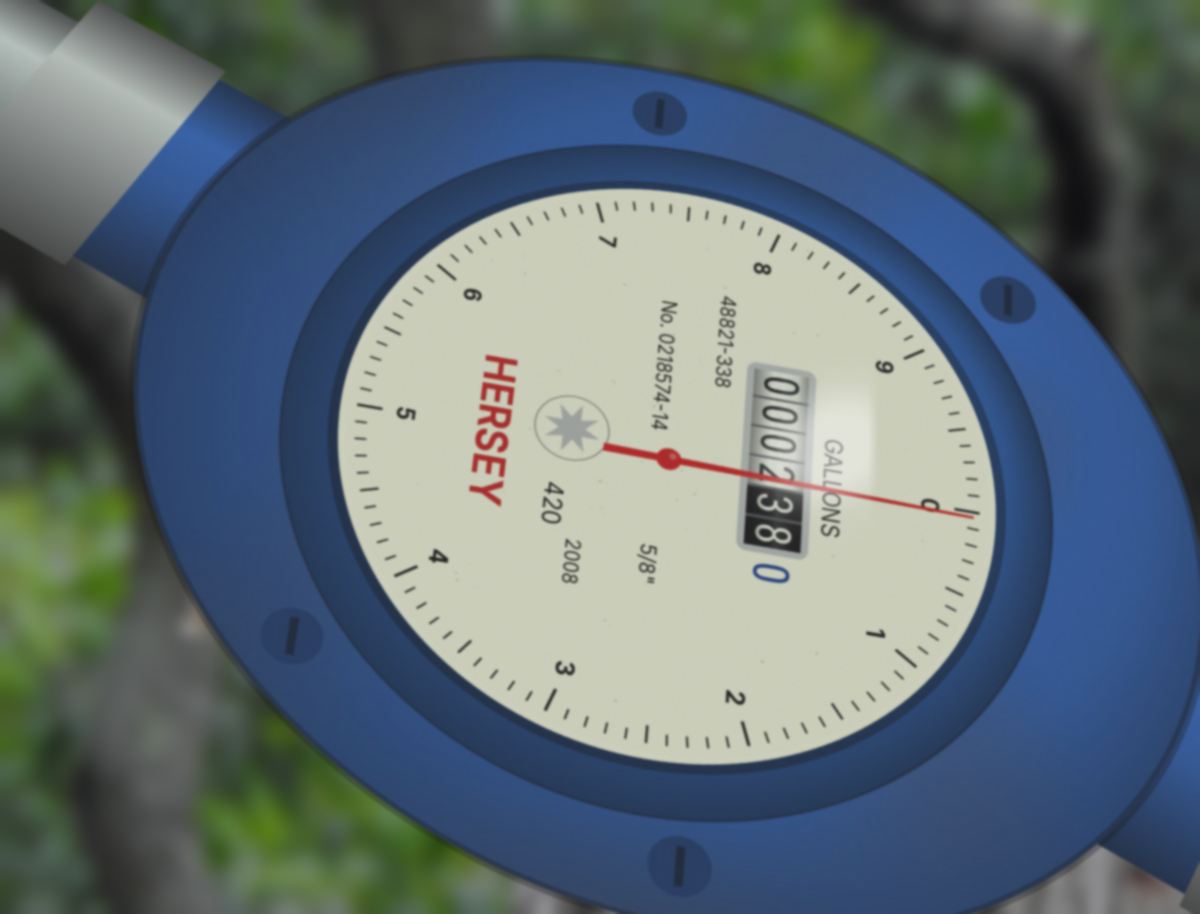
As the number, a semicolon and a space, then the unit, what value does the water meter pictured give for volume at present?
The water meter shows 2380.0; gal
